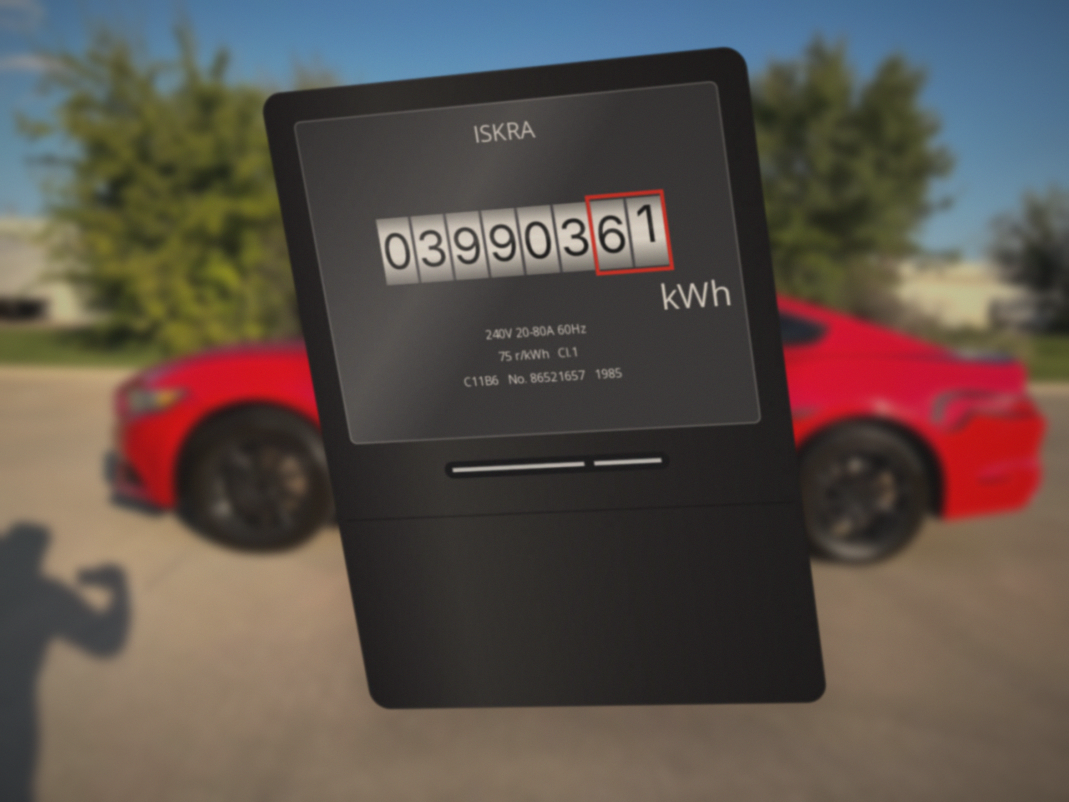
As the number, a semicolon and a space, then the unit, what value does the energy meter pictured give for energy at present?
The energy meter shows 39903.61; kWh
